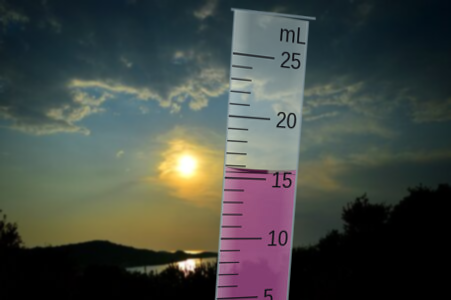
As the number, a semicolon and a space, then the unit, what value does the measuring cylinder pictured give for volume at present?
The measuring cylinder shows 15.5; mL
